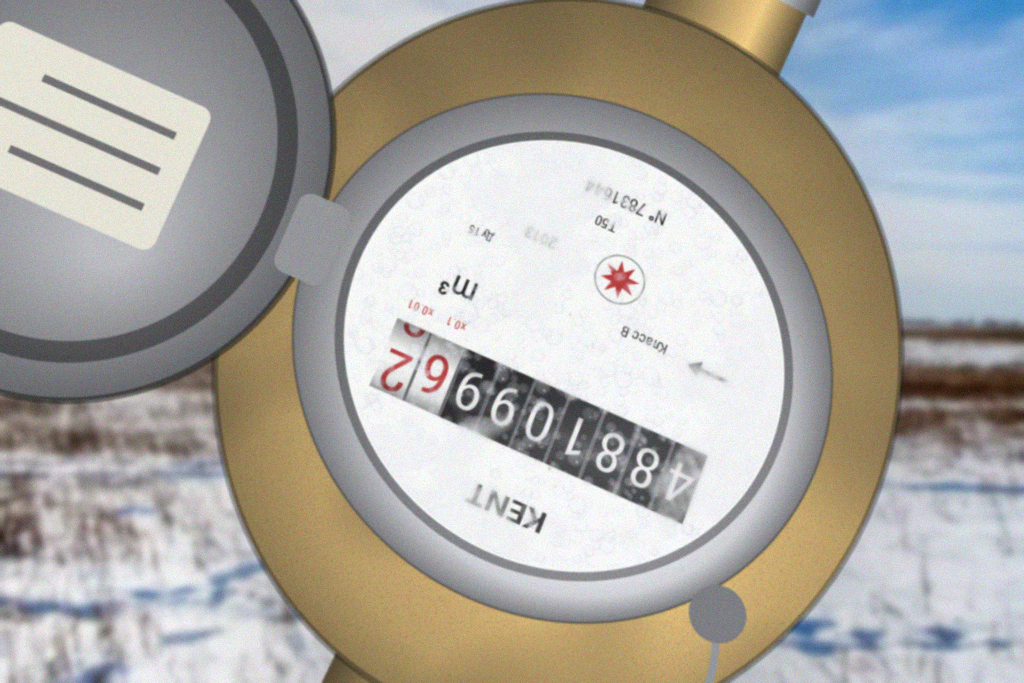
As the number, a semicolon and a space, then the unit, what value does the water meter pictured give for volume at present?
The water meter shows 4881099.62; m³
